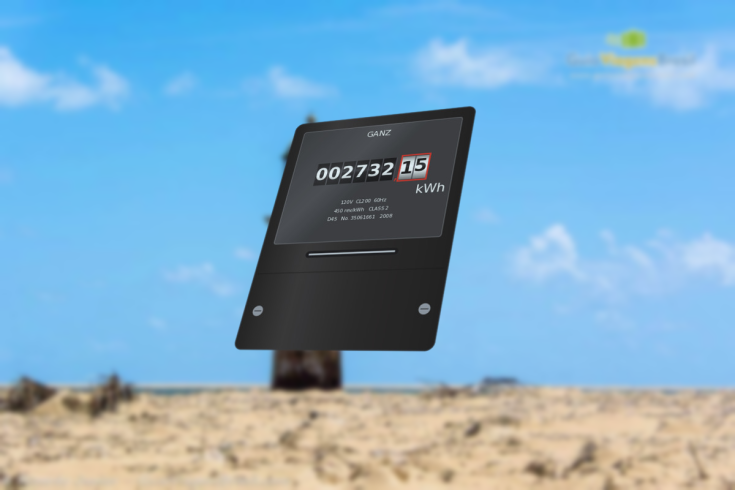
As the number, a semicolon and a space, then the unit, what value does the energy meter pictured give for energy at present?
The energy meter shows 2732.15; kWh
